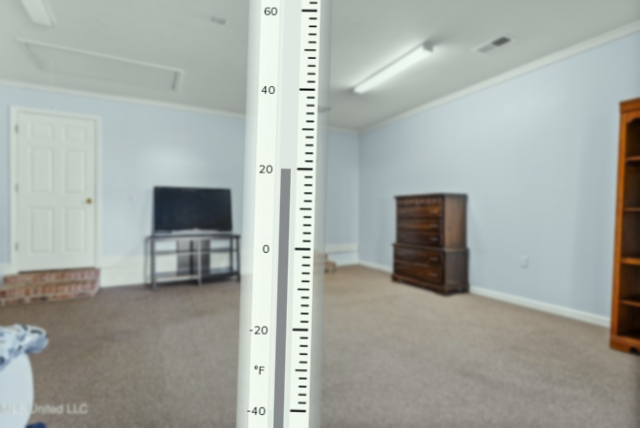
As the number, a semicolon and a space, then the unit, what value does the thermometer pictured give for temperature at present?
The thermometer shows 20; °F
